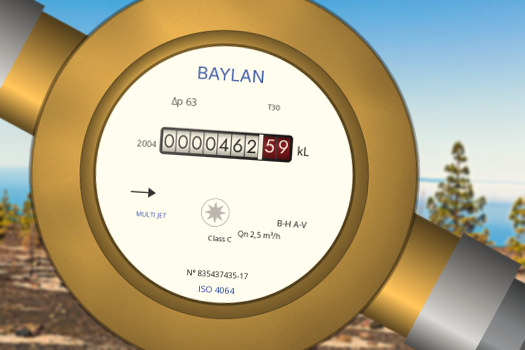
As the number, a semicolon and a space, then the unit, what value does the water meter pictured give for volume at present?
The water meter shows 462.59; kL
